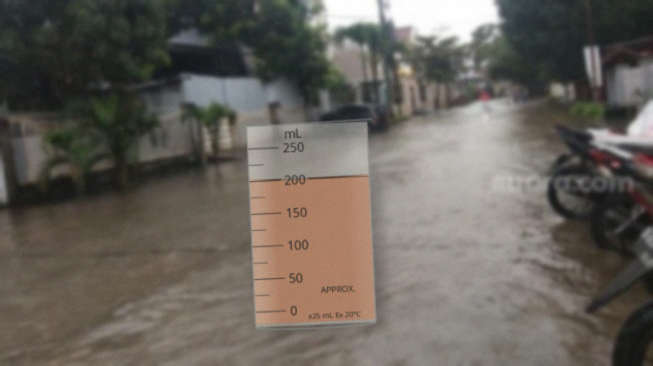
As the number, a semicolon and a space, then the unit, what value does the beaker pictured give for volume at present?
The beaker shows 200; mL
